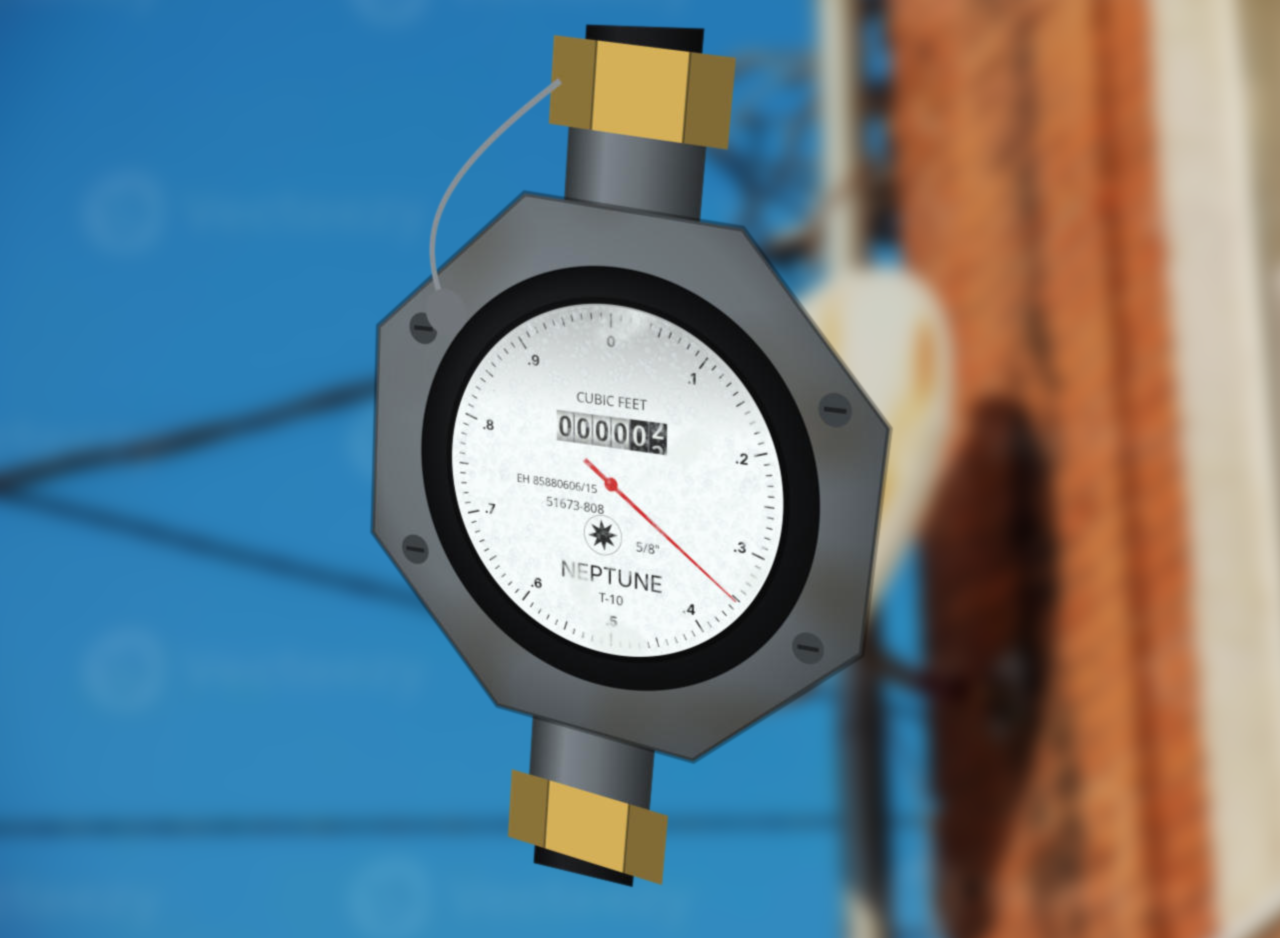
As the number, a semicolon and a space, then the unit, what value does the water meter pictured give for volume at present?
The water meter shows 2.35; ft³
